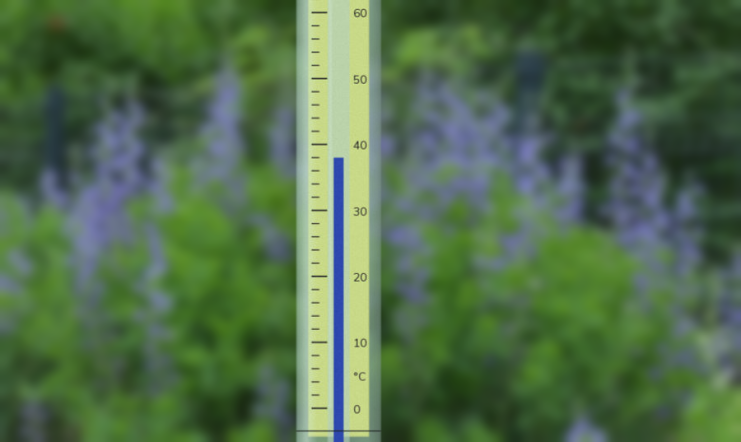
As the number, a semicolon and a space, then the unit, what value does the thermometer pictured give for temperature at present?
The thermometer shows 38; °C
